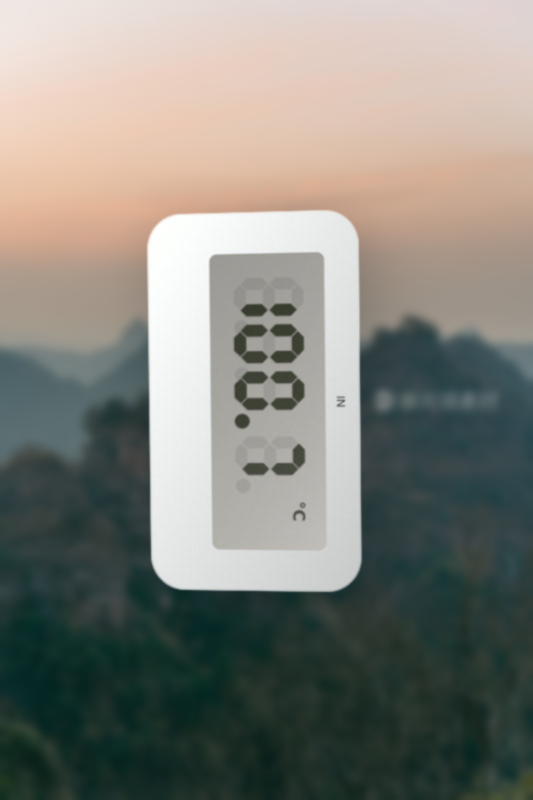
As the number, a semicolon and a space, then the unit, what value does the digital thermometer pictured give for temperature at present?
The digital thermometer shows 100.7; °C
